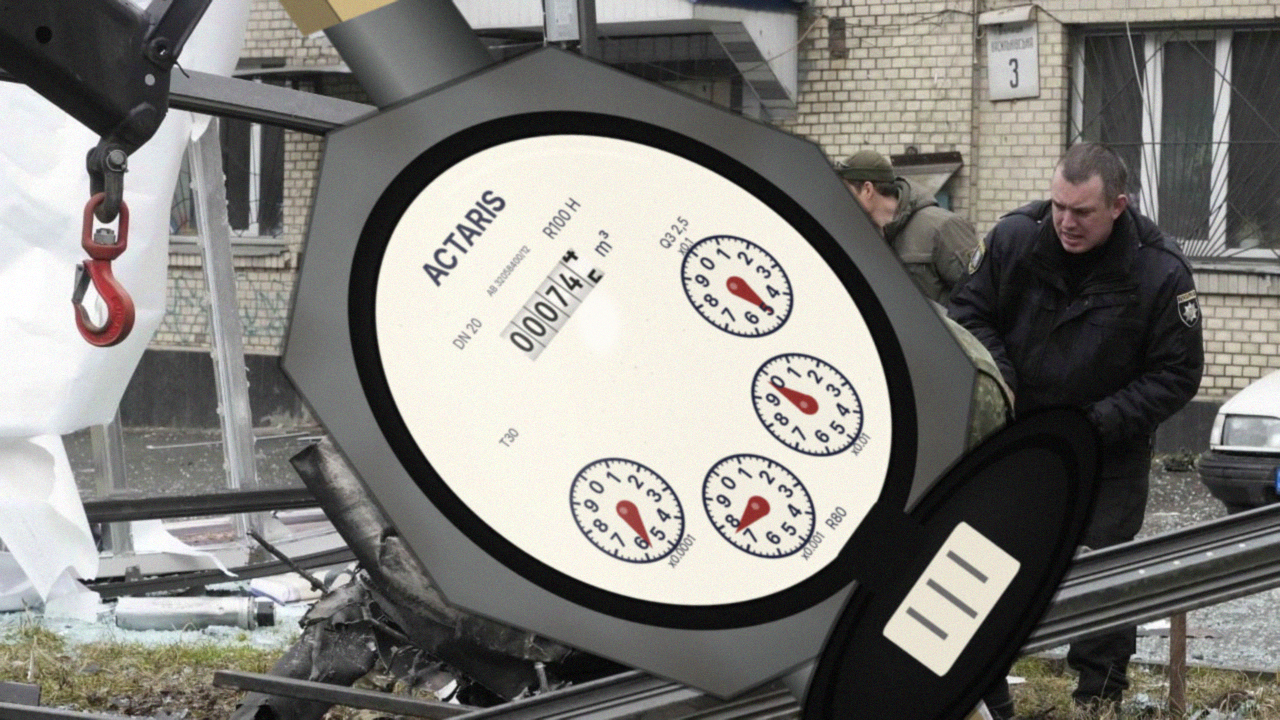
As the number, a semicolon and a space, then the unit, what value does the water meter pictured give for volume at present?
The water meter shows 744.4975; m³
